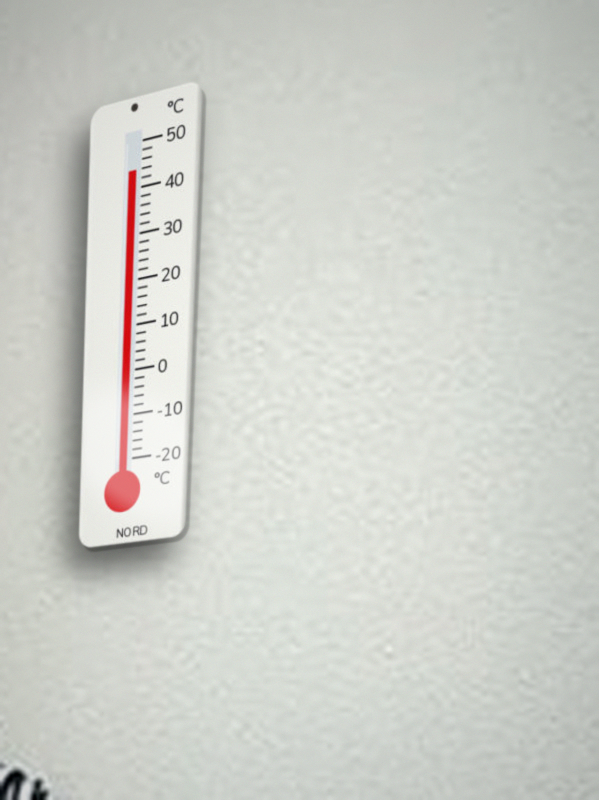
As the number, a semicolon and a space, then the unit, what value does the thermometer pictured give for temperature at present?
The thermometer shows 44; °C
